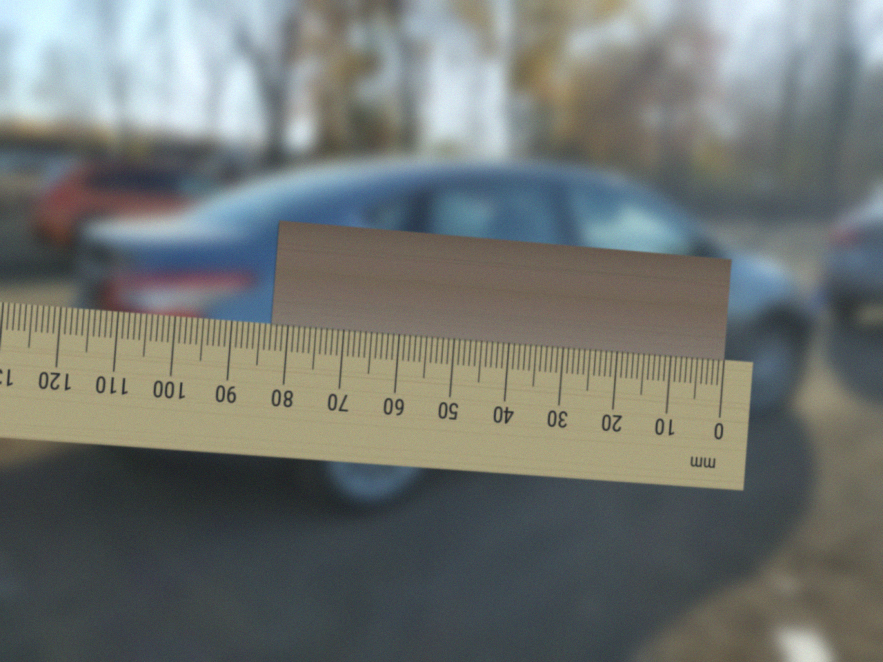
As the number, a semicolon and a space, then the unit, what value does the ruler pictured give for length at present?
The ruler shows 83; mm
